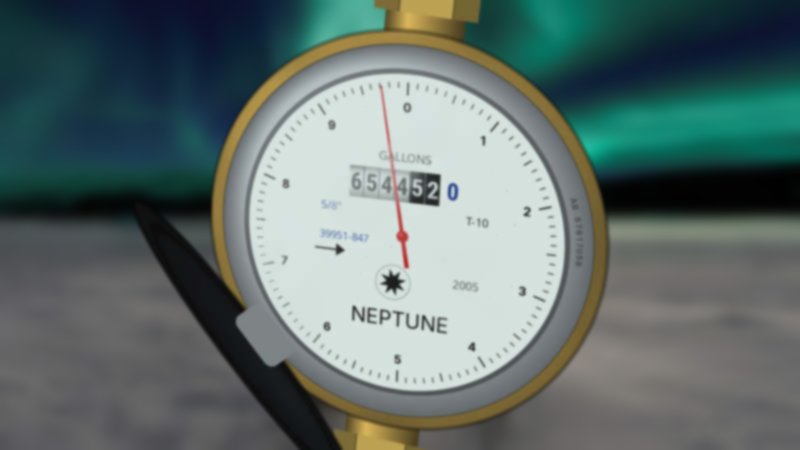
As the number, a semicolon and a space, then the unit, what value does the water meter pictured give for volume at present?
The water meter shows 6544519.7; gal
